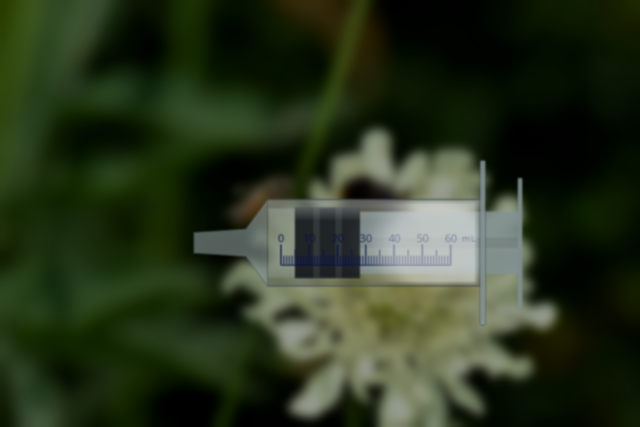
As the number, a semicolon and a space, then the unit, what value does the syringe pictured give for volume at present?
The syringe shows 5; mL
